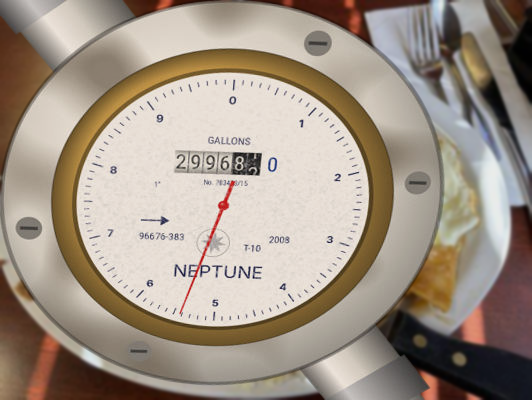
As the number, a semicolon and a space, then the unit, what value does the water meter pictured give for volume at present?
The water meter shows 2996815.4; gal
